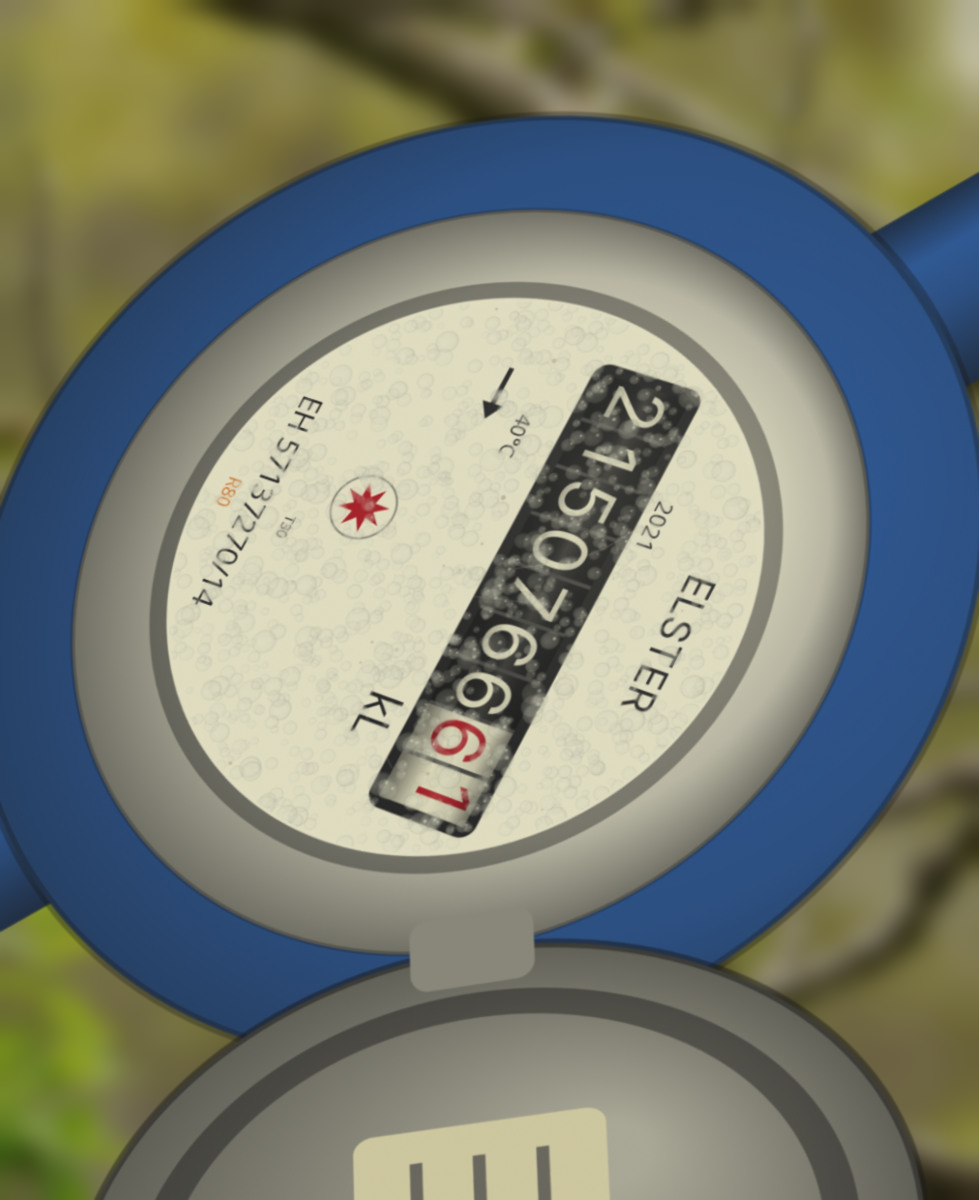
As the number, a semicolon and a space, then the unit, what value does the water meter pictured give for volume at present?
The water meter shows 2150766.61; kL
